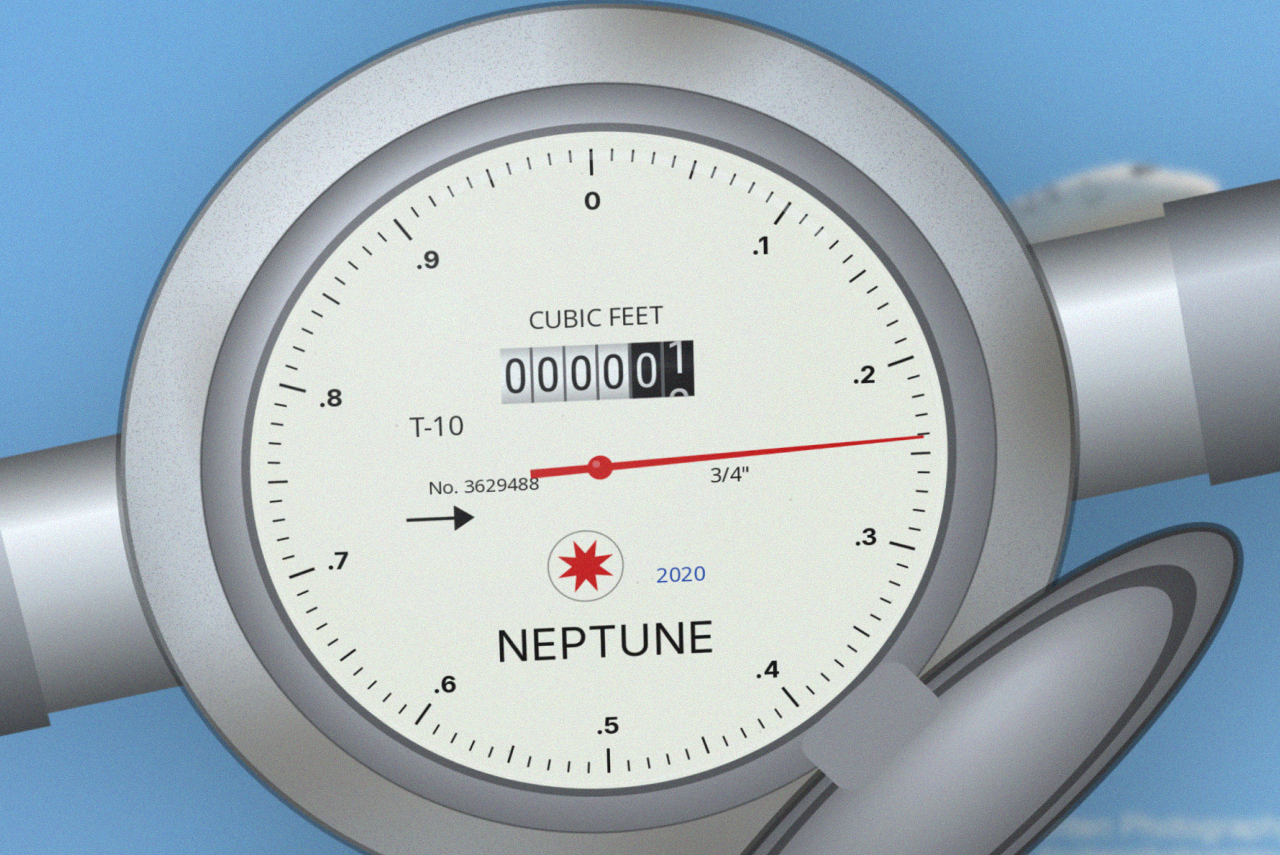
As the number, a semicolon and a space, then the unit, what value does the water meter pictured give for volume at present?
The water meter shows 1.24; ft³
